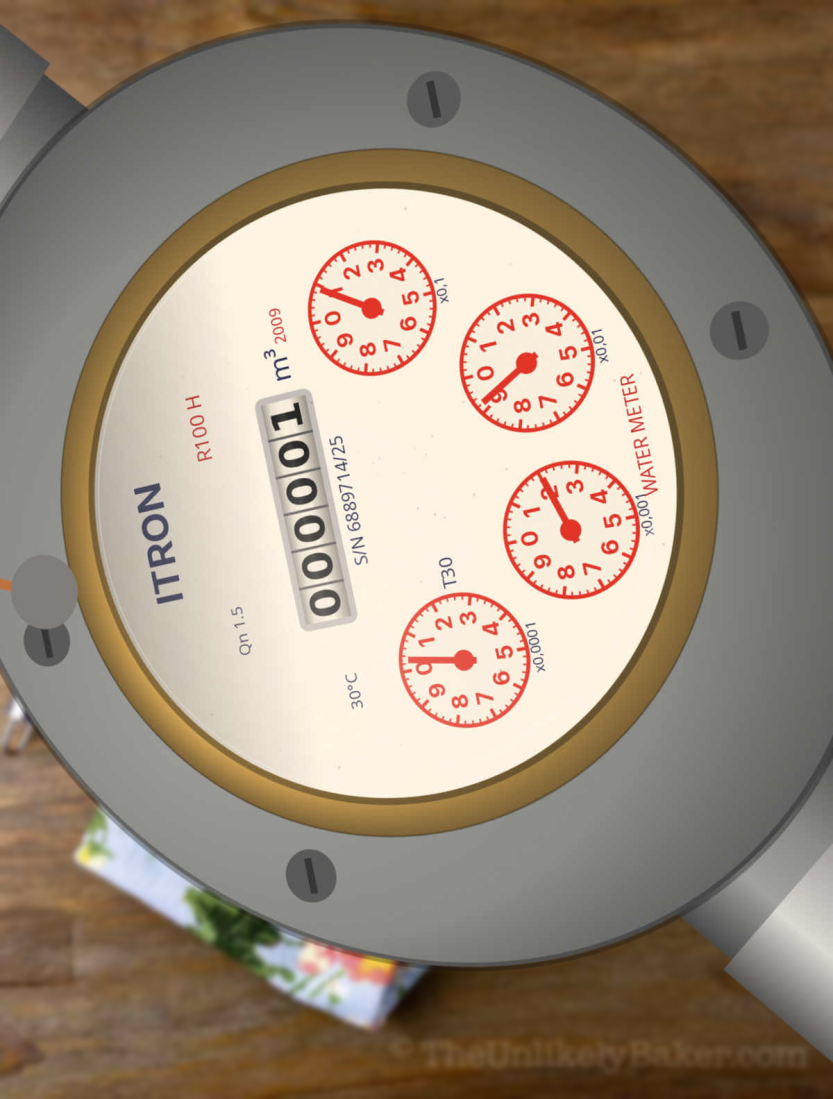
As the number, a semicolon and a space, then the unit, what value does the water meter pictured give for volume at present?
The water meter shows 1.0920; m³
